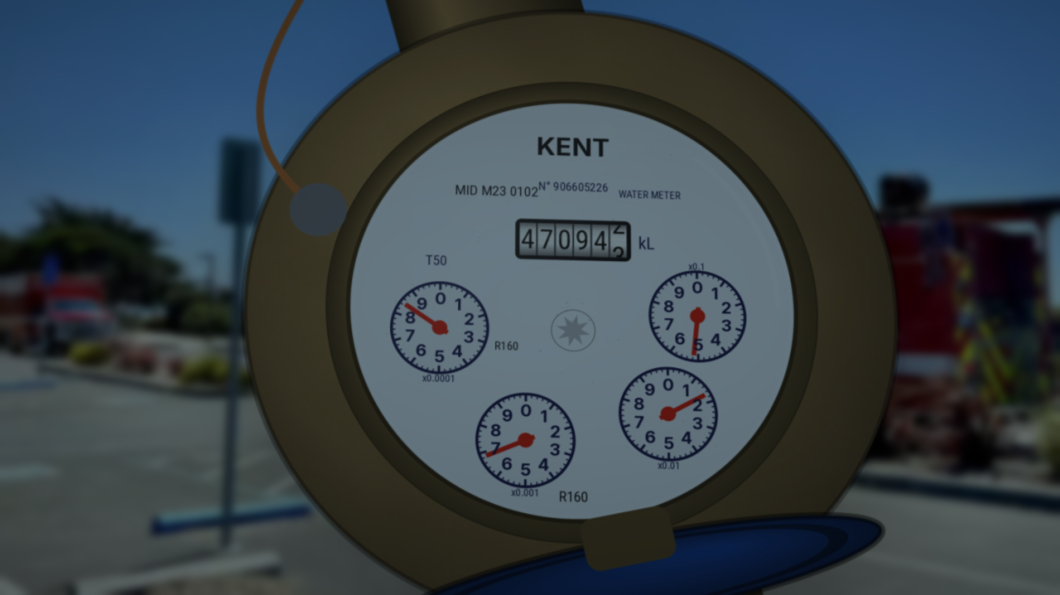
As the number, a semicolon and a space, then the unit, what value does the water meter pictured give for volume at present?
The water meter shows 470942.5168; kL
